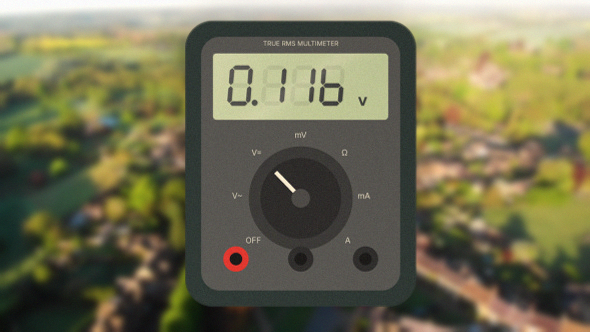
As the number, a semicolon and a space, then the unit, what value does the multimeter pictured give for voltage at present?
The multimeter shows 0.116; V
